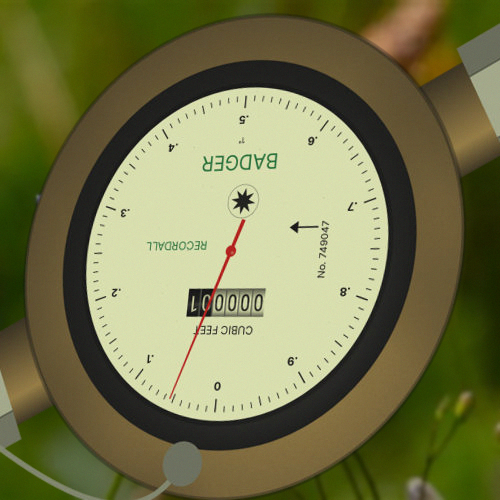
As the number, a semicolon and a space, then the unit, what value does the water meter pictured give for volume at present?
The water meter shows 1.05; ft³
